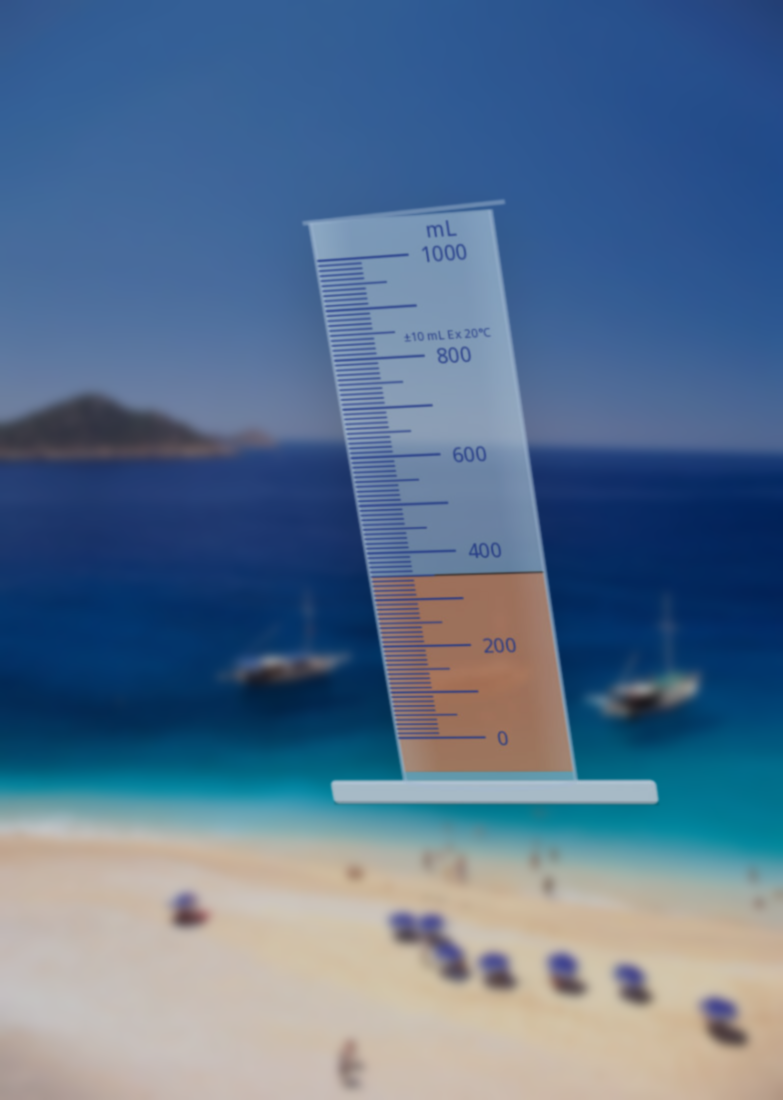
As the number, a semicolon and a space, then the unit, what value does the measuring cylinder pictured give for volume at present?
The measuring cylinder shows 350; mL
